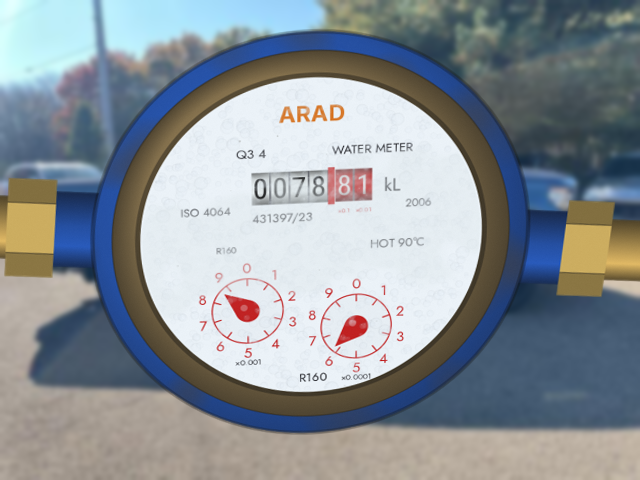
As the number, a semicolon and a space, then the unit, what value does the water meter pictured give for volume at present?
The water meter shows 78.8186; kL
